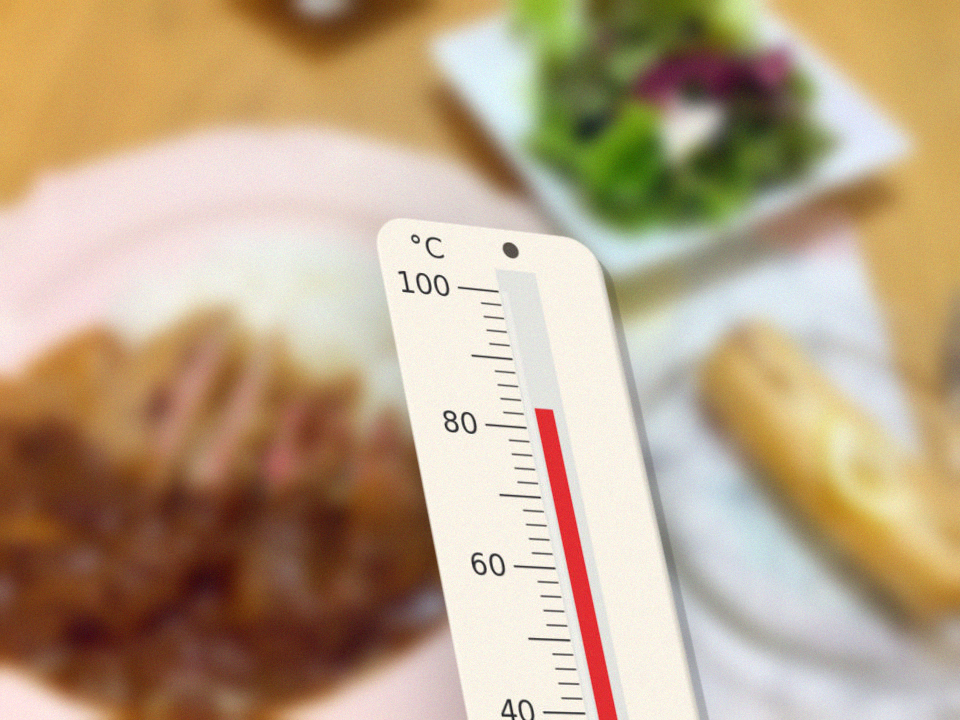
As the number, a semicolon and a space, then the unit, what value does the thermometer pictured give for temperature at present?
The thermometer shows 83; °C
